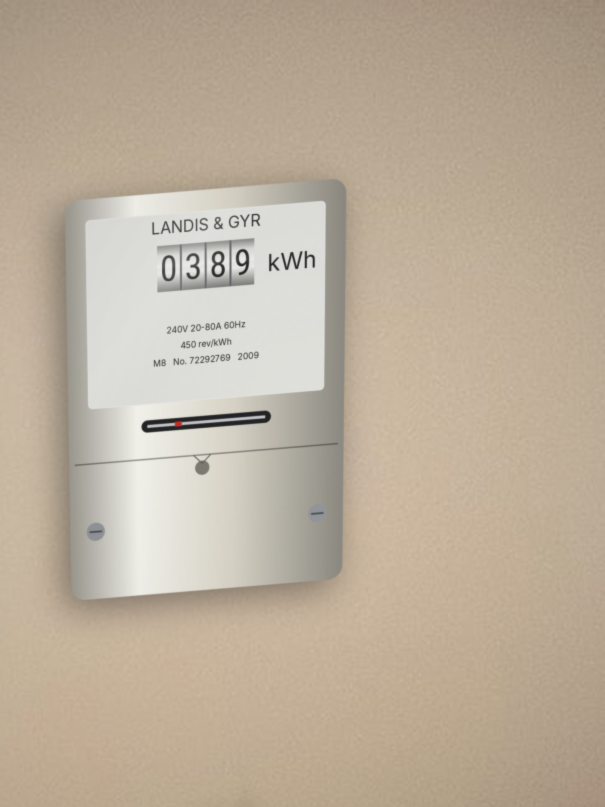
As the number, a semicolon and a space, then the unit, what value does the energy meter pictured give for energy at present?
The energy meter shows 389; kWh
